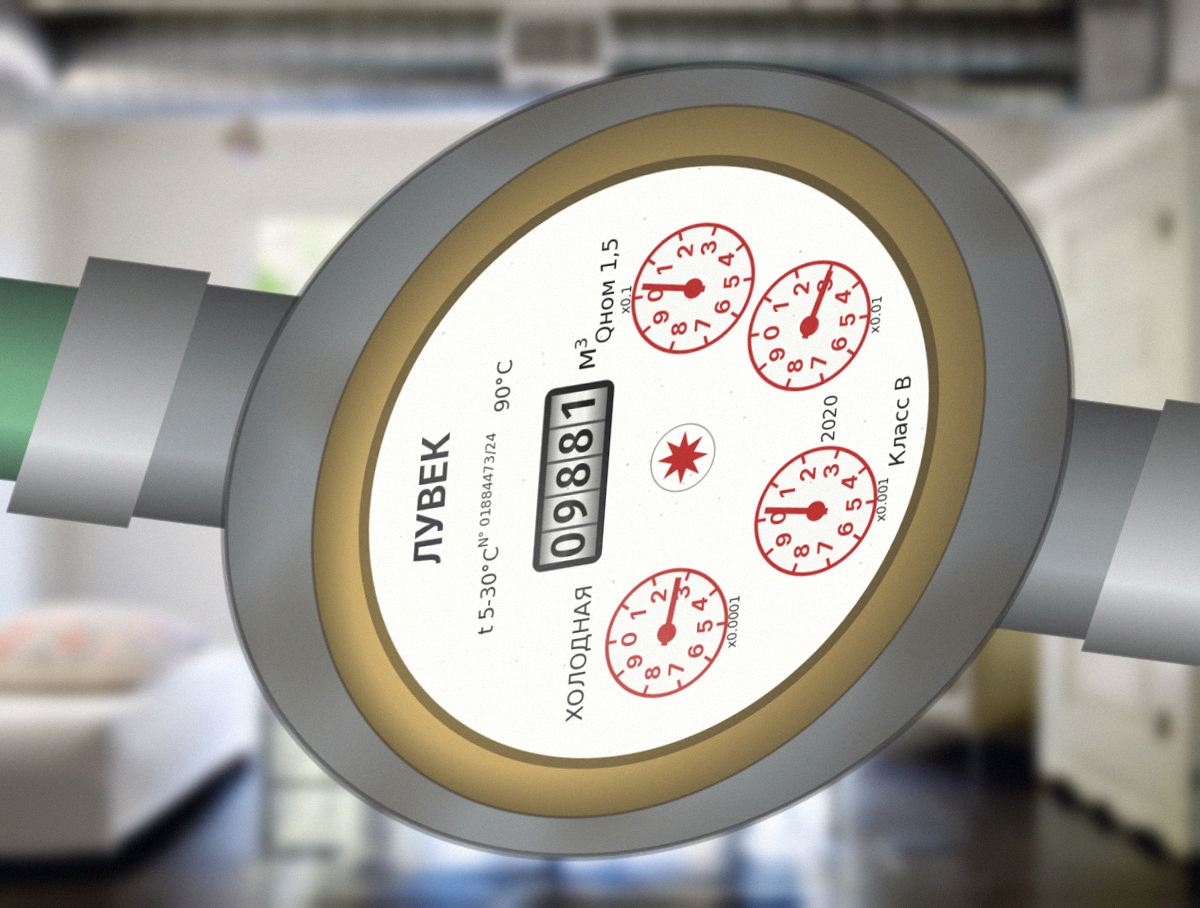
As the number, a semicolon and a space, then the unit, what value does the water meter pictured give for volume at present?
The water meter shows 9881.0302; m³
